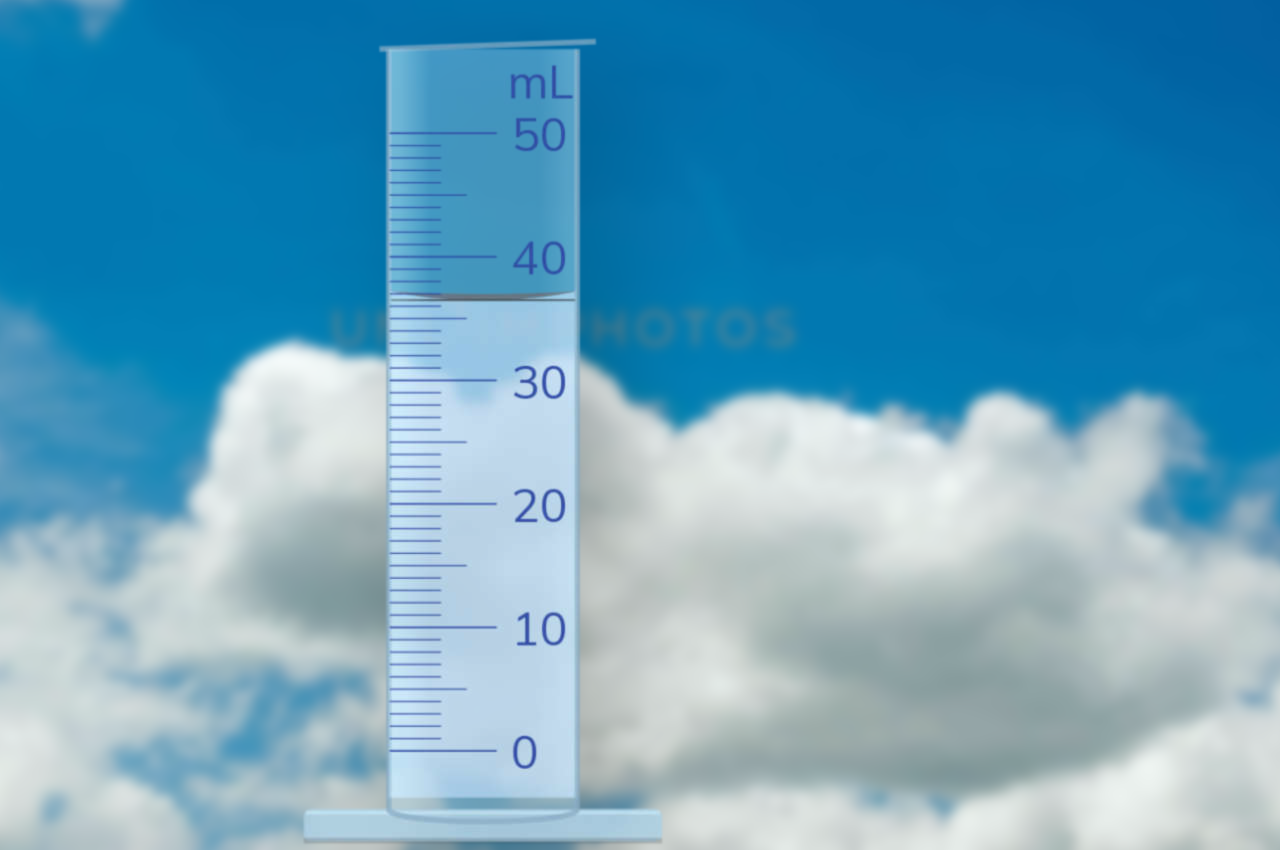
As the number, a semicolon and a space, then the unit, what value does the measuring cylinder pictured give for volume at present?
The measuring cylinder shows 36.5; mL
